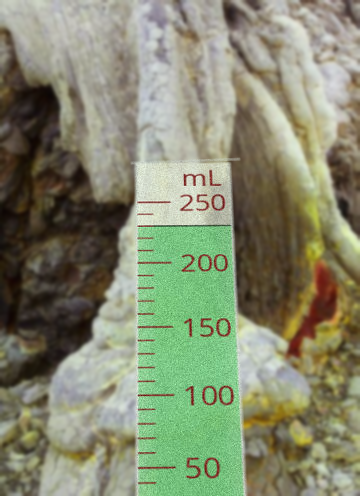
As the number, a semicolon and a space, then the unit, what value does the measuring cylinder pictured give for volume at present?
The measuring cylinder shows 230; mL
